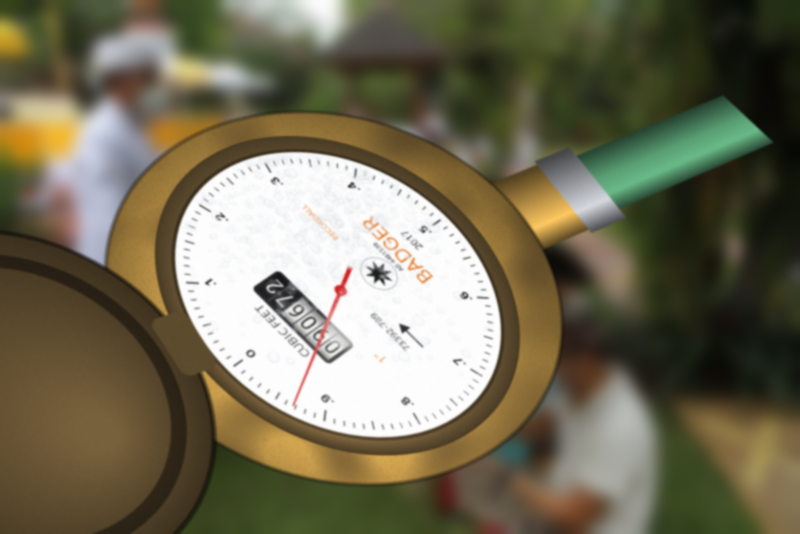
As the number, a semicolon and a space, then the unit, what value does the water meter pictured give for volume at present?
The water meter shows 90671.93; ft³
